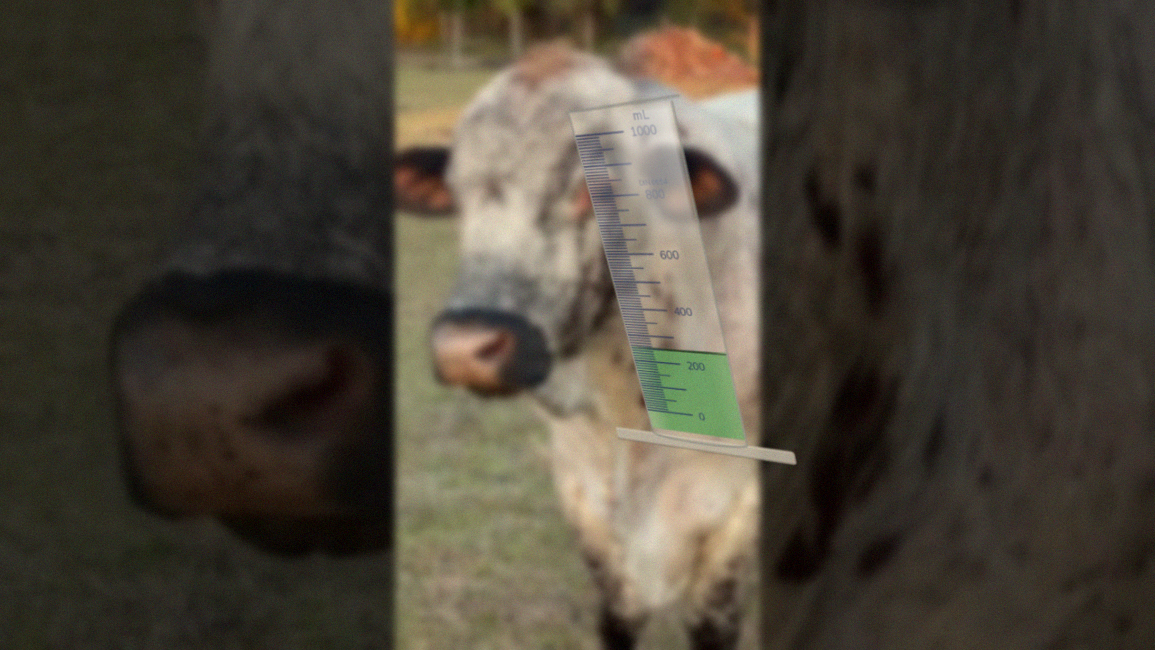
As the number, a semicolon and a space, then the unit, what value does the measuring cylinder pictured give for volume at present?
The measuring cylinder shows 250; mL
